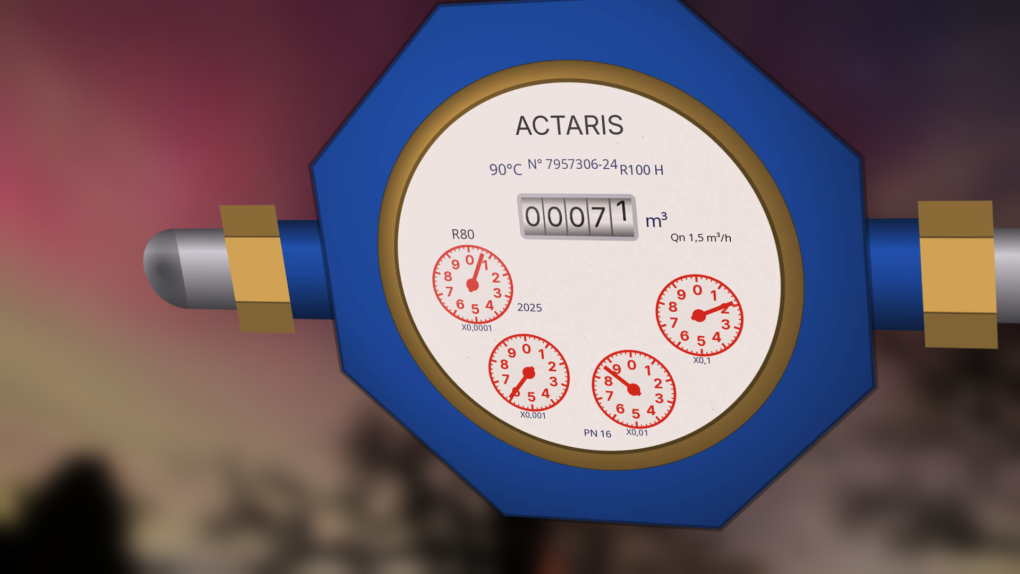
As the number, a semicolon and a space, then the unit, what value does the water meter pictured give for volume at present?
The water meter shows 71.1860; m³
